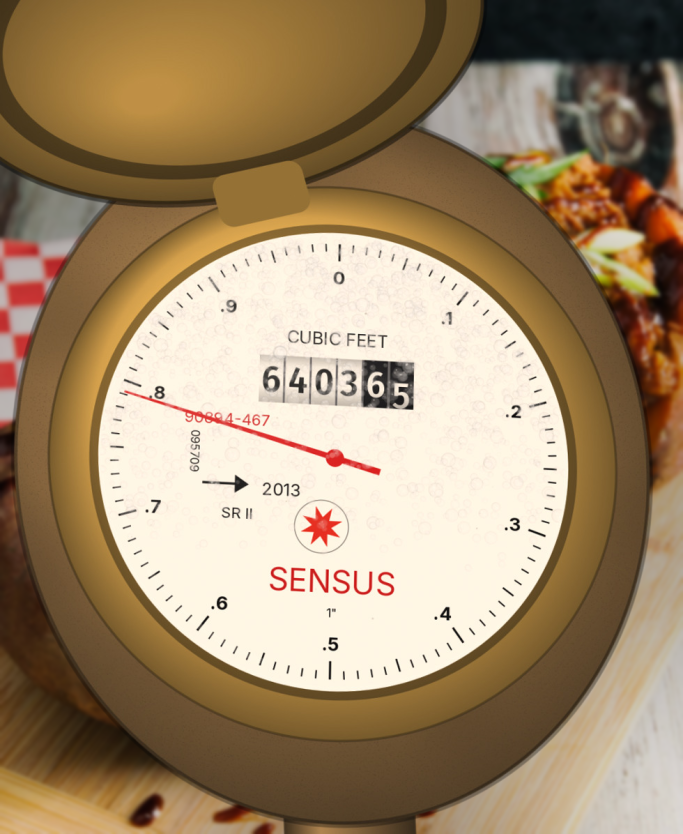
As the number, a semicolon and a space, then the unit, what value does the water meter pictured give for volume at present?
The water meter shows 640364.79; ft³
